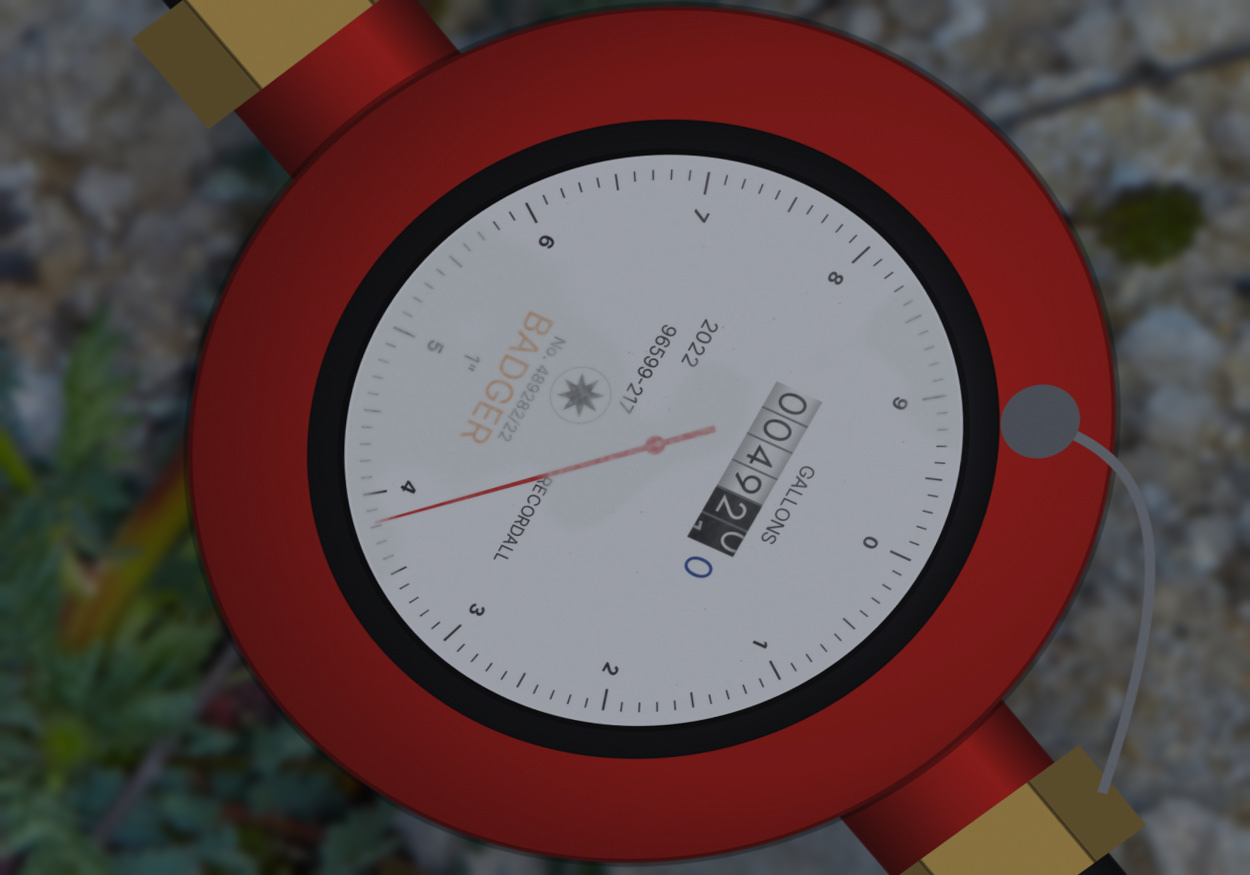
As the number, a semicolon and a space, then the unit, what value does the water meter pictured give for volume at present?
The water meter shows 49203.8; gal
